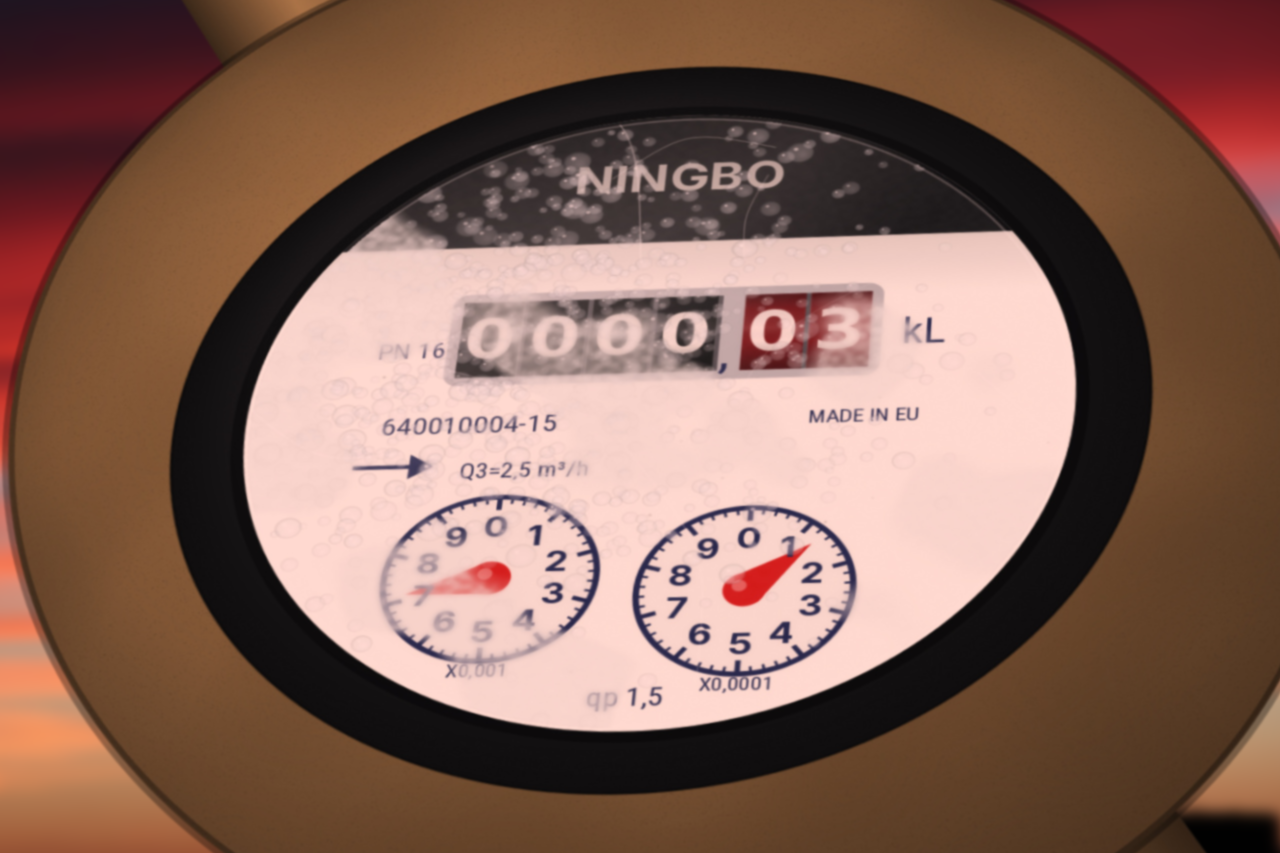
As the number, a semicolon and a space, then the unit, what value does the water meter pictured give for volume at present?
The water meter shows 0.0371; kL
